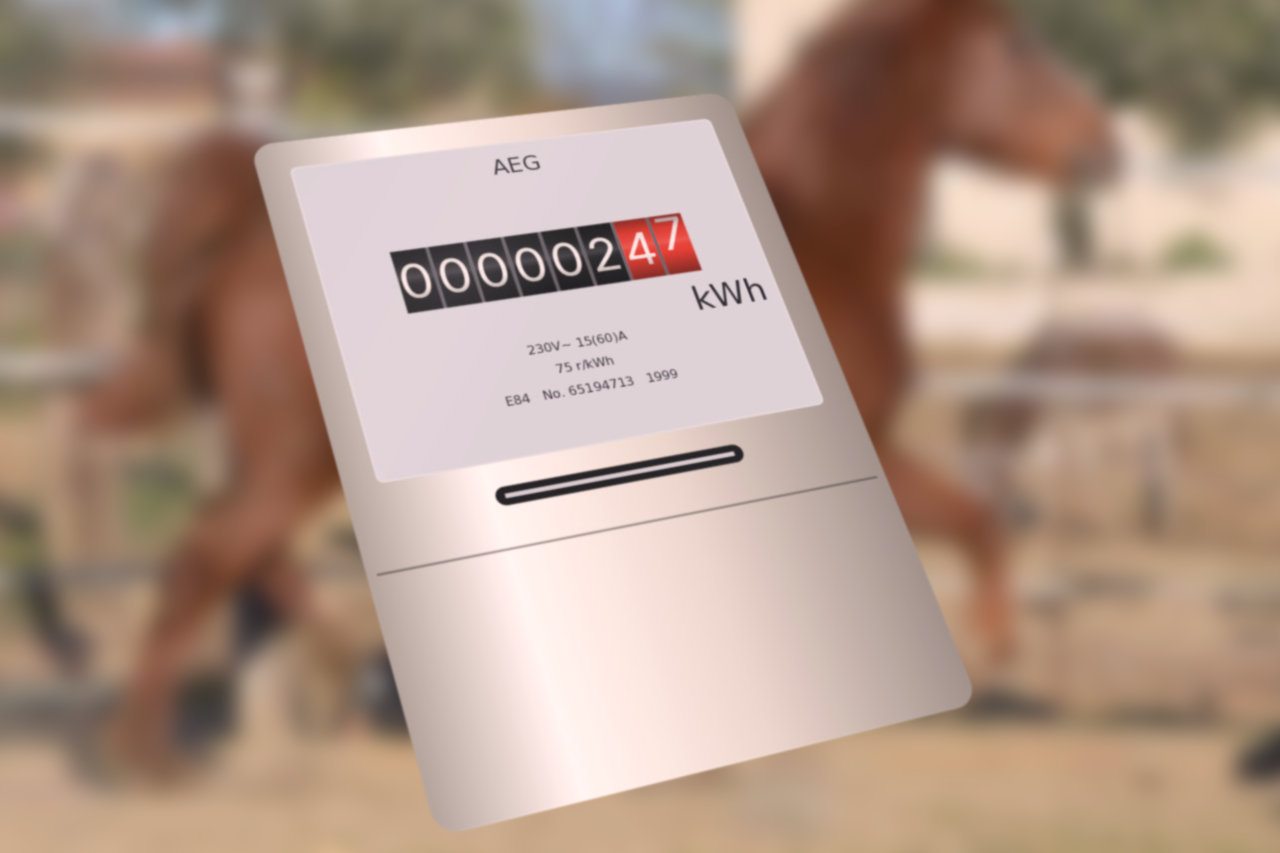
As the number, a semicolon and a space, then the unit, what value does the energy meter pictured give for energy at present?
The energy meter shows 2.47; kWh
